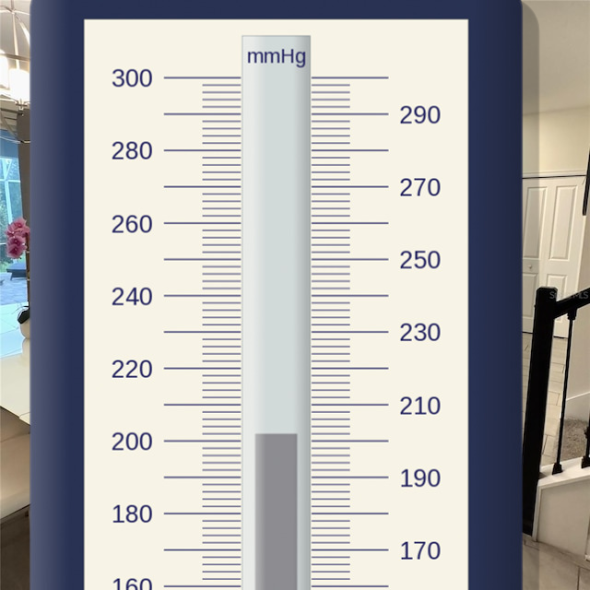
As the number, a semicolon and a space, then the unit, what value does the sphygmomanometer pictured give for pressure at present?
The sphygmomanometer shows 202; mmHg
